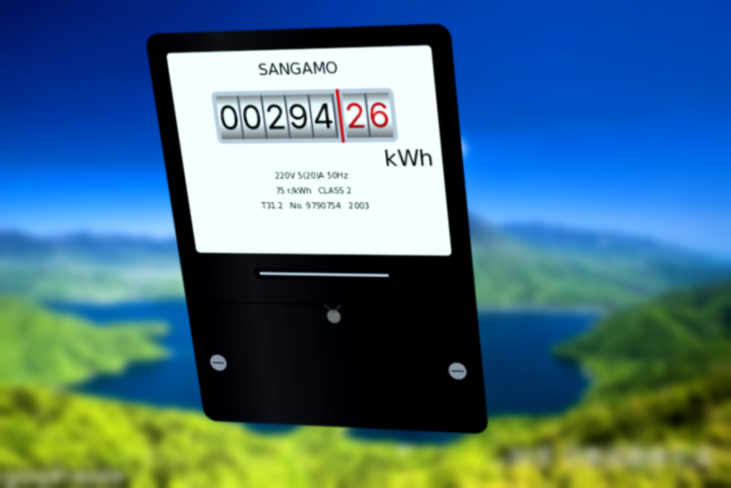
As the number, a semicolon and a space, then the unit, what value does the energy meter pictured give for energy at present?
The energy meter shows 294.26; kWh
